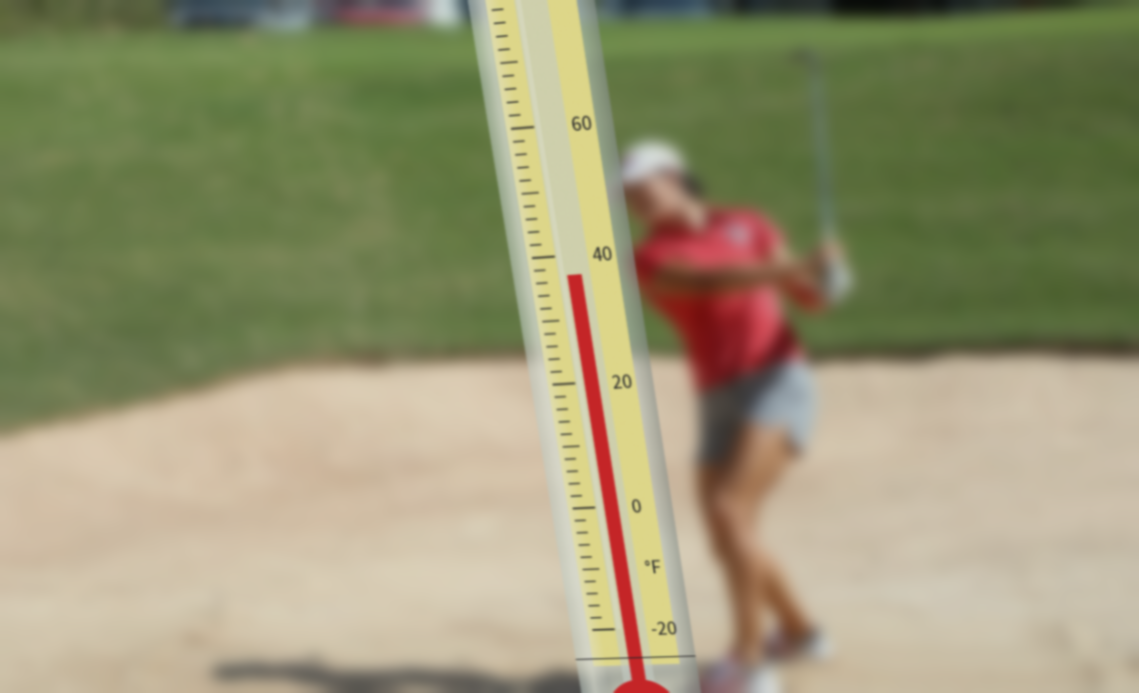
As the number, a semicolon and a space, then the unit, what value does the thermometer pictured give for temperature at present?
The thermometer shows 37; °F
